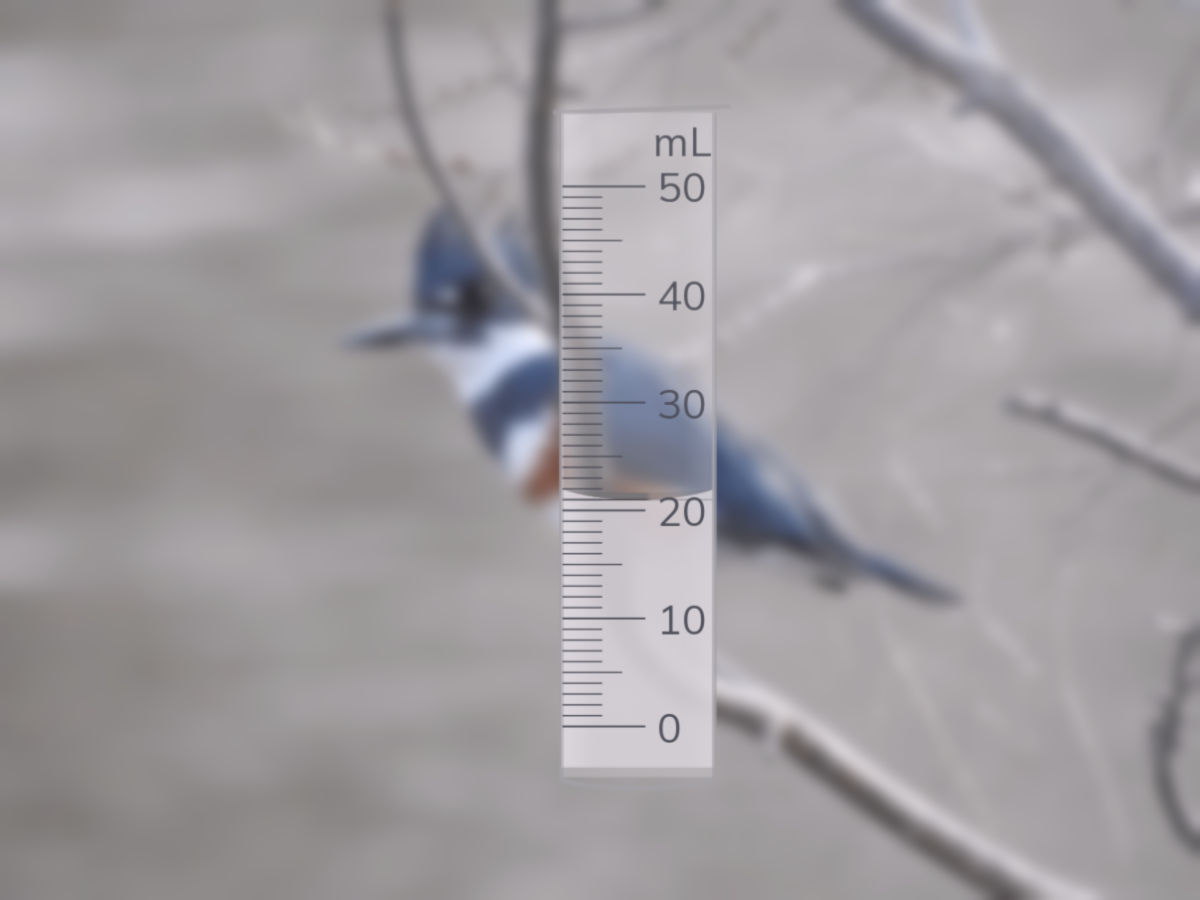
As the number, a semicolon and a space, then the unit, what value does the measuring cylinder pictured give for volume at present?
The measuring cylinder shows 21; mL
